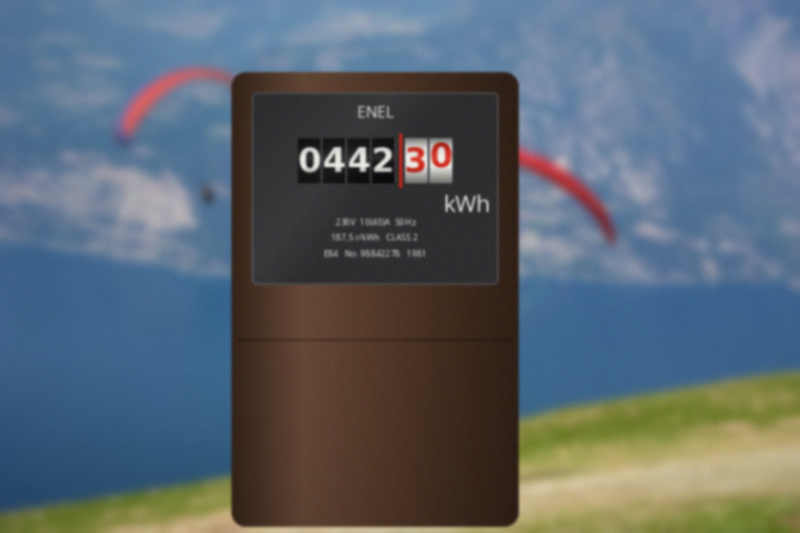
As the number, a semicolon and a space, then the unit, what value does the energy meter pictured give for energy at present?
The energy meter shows 442.30; kWh
